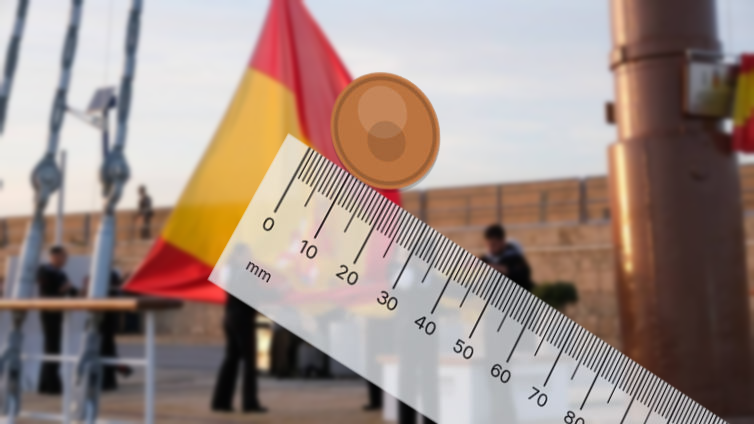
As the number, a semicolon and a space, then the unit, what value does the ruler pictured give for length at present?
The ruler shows 25; mm
